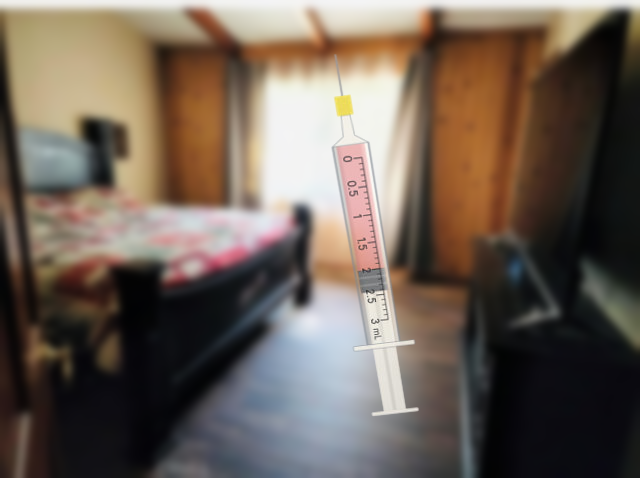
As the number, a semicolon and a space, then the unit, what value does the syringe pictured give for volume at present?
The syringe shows 2; mL
